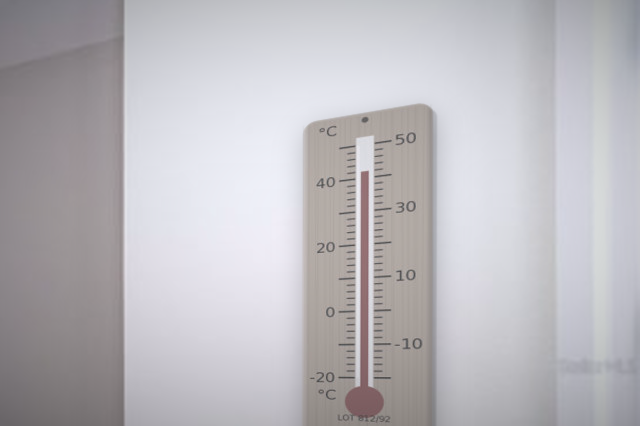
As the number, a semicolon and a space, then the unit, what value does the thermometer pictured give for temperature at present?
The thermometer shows 42; °C
